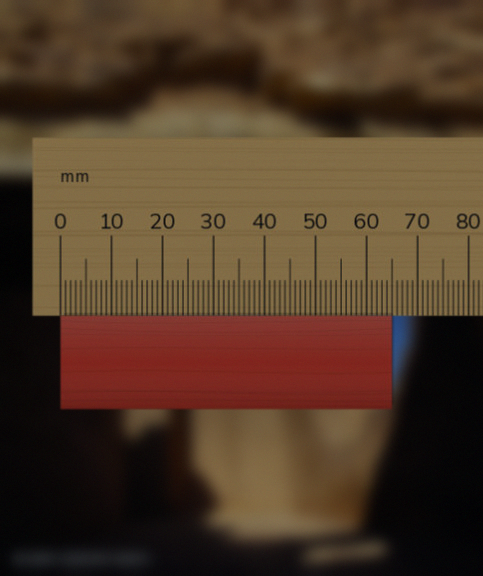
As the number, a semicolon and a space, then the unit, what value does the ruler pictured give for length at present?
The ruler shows 65; mm
